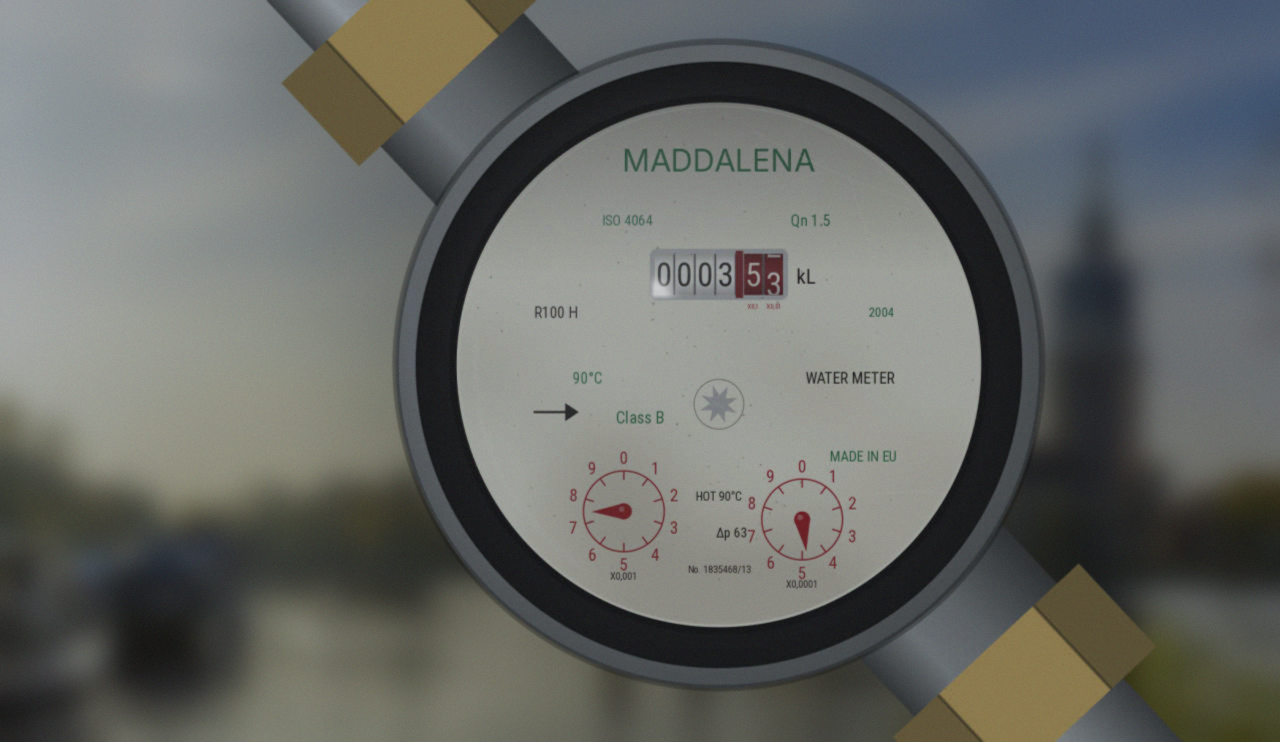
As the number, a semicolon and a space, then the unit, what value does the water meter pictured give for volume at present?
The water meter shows 3.5274; kL
